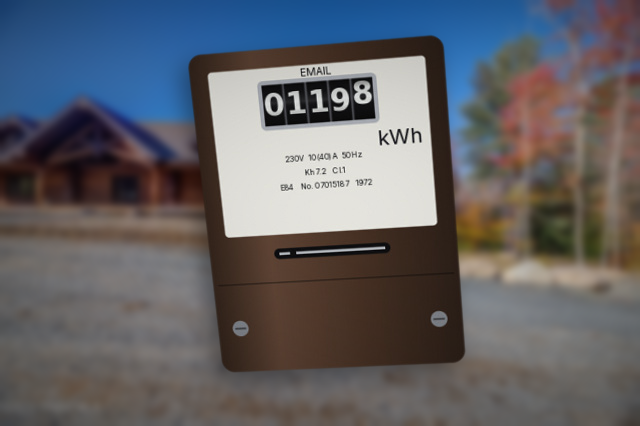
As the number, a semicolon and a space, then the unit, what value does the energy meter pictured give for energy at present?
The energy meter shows 1198; kWh
